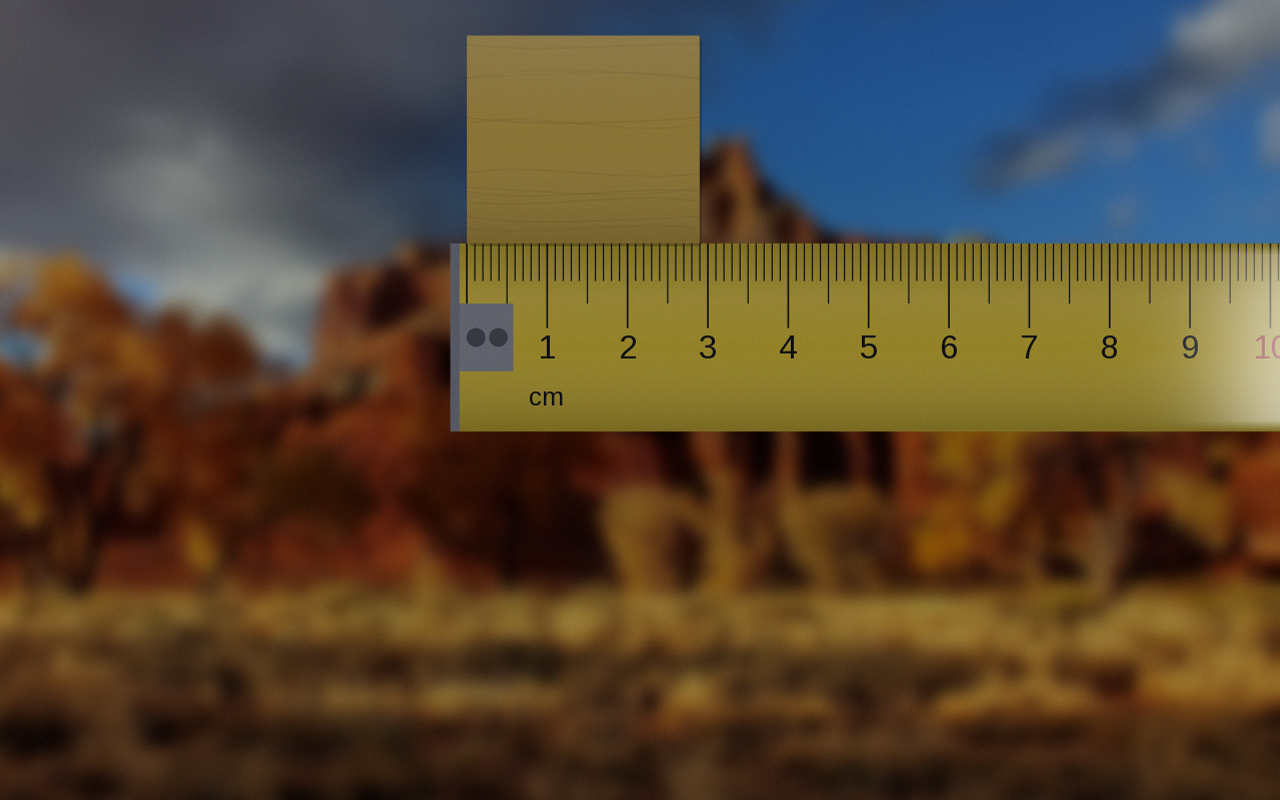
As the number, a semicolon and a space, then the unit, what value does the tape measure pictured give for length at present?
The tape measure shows 2.9; cm
